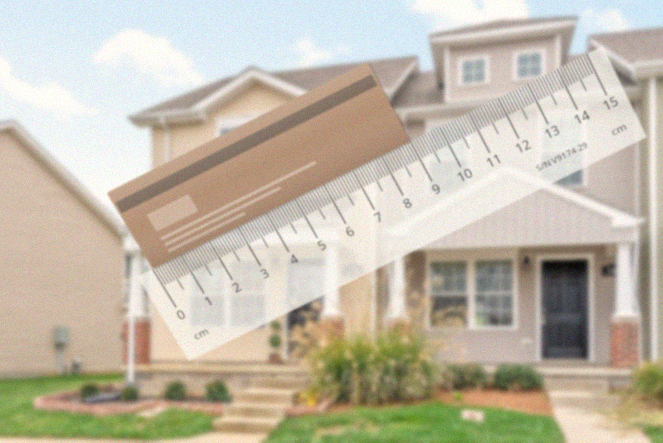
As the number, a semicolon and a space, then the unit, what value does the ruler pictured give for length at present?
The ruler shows 9; cm
